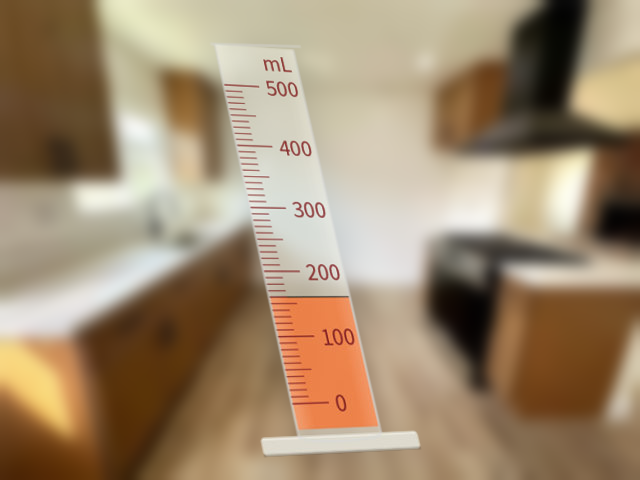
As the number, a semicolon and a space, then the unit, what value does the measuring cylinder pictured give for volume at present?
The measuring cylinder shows 160; mL
